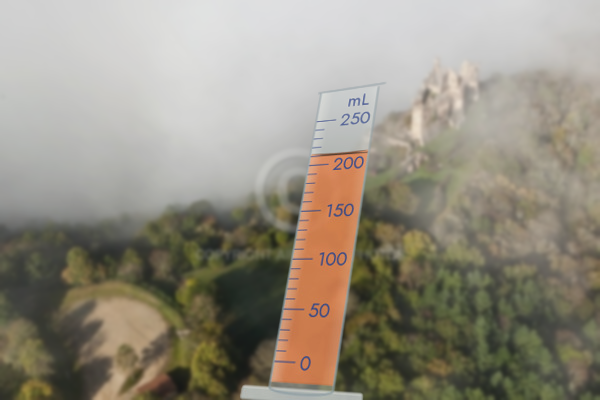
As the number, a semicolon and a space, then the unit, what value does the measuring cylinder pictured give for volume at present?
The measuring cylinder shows 210; mL
